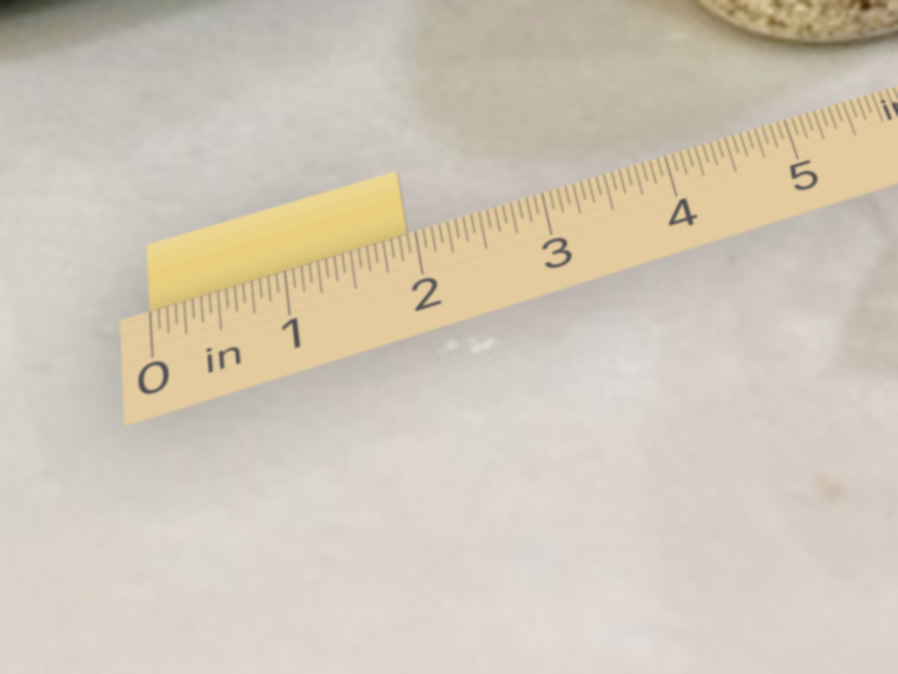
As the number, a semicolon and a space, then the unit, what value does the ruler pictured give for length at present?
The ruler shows 1.9375; in
